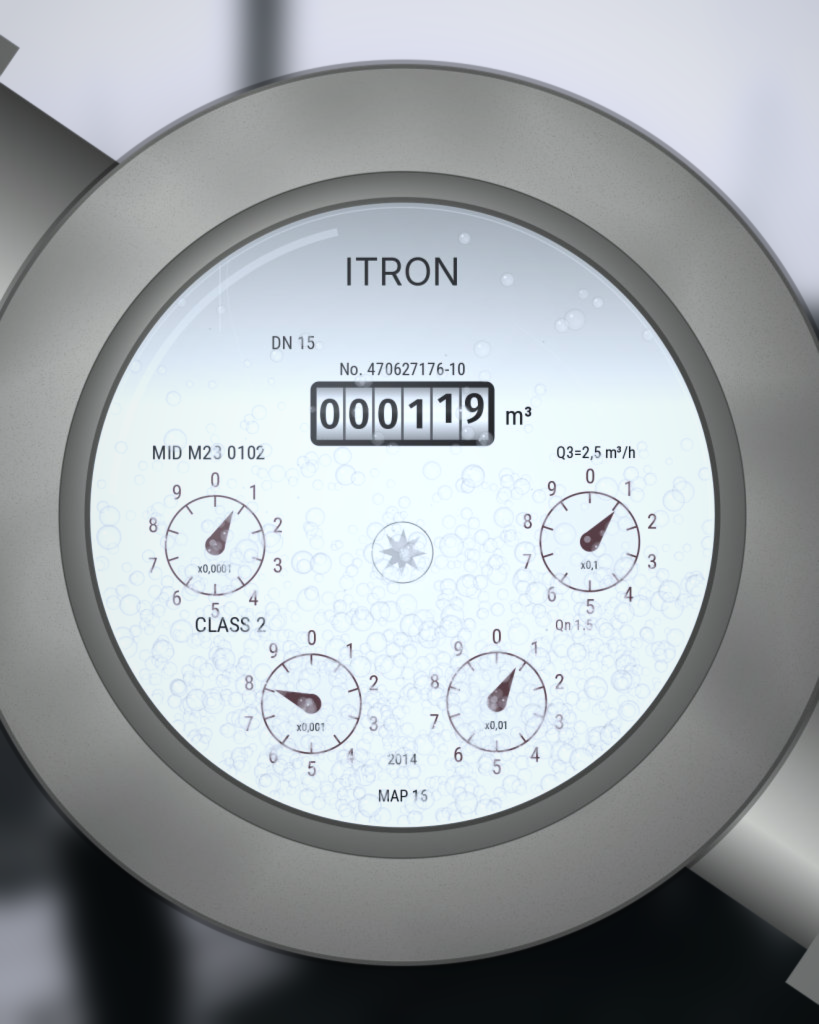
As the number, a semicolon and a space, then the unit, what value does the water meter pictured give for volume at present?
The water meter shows 119.1080; m³
